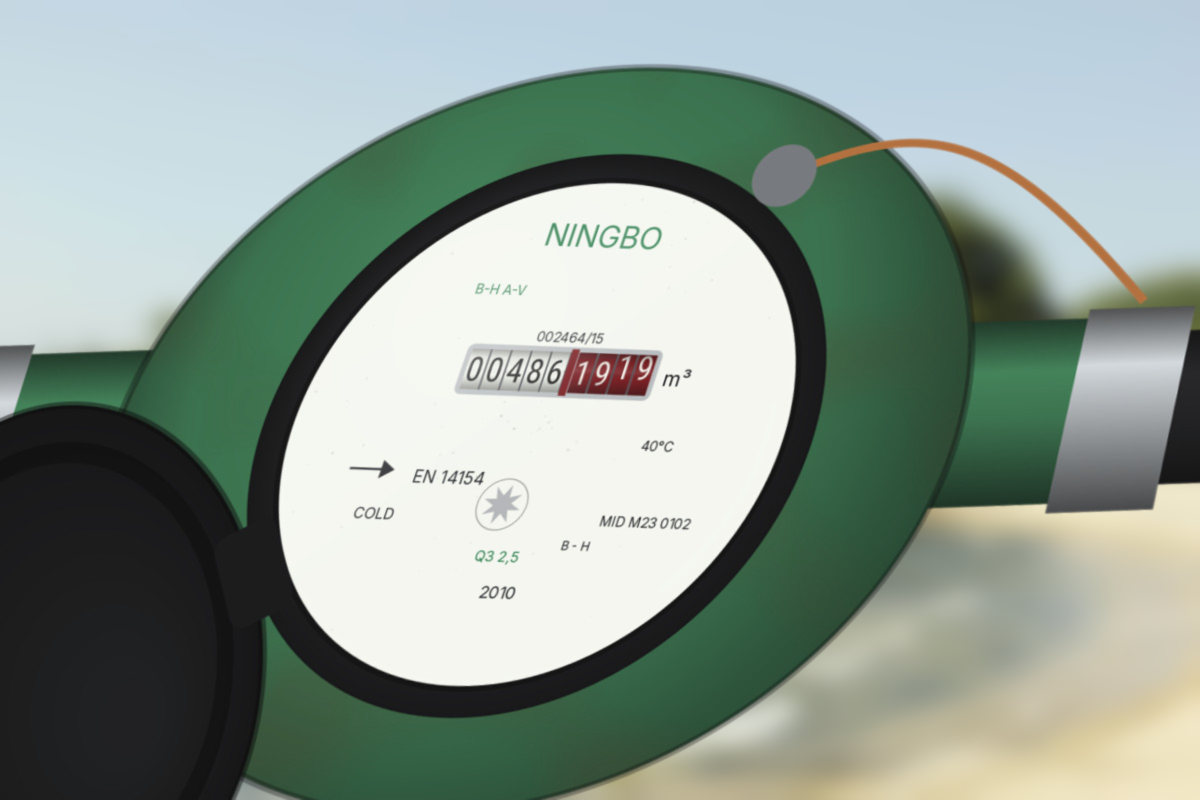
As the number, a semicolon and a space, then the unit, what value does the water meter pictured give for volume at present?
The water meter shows 486.1919; m³
